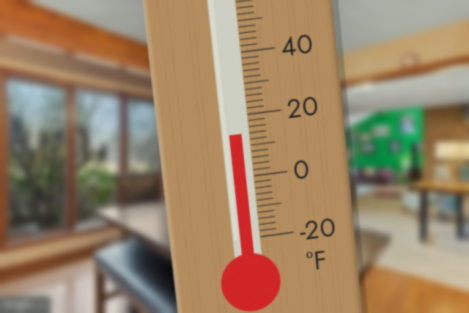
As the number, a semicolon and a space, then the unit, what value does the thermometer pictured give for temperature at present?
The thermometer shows 14; °F
